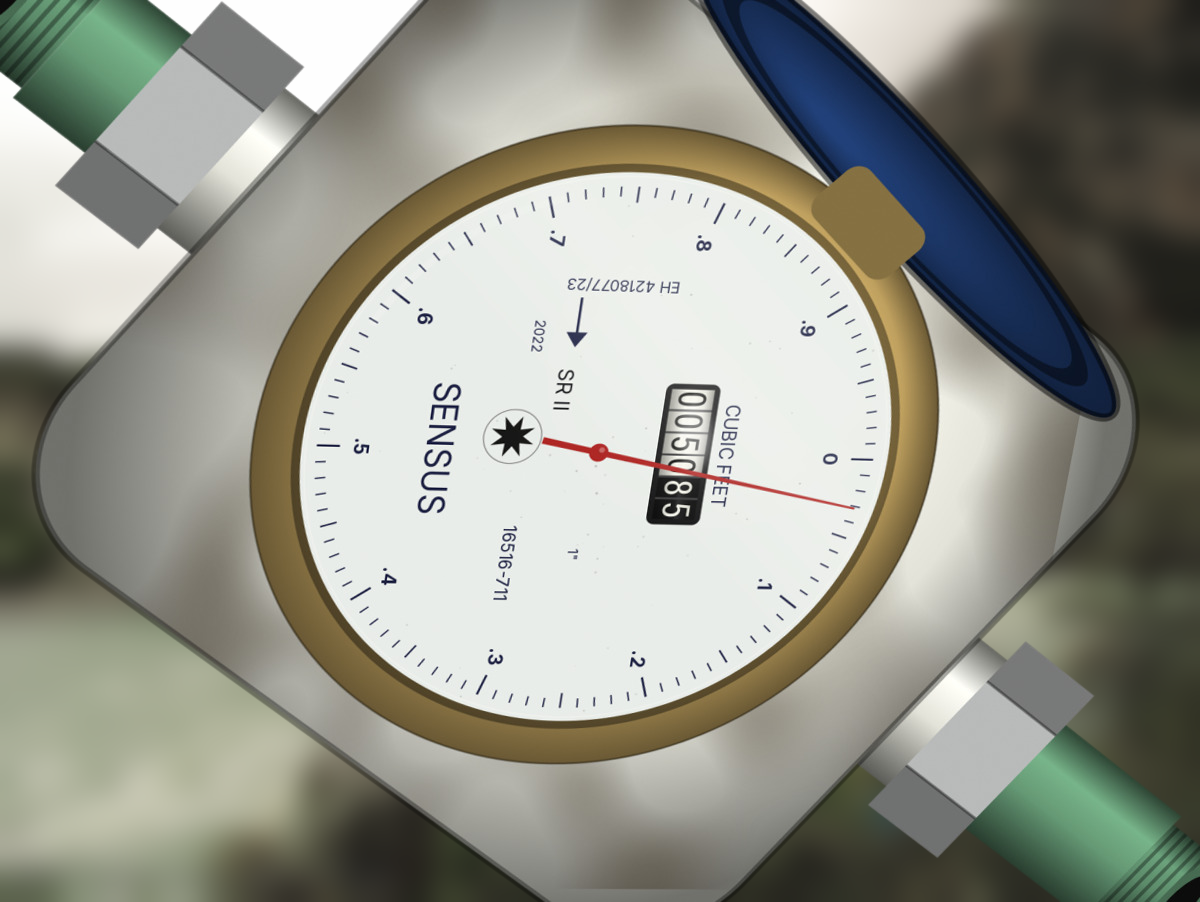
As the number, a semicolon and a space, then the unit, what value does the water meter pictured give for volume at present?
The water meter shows 5085.03; ft³
